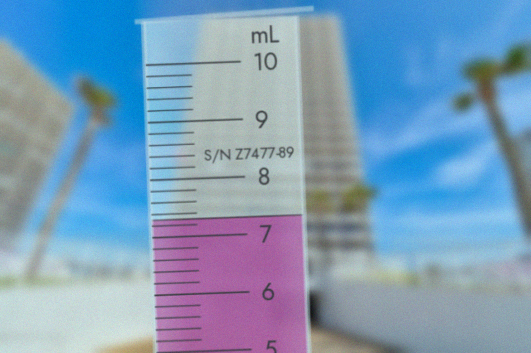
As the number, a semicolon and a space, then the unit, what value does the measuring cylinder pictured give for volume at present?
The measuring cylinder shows 7.3; mL
